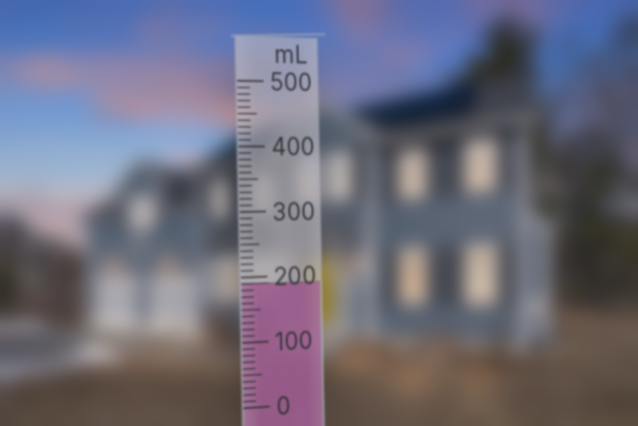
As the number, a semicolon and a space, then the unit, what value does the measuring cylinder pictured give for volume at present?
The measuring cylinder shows 190; mL
